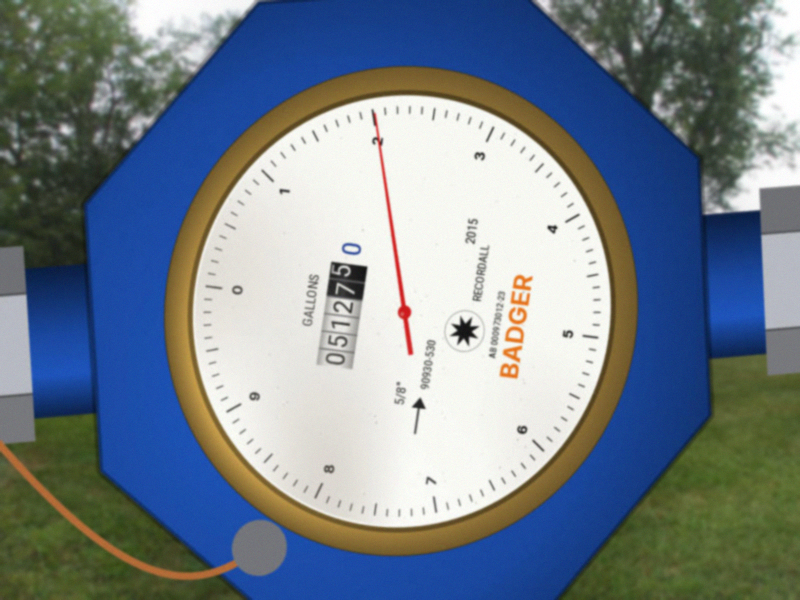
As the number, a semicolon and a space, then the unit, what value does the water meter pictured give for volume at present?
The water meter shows 512752.0; gal
